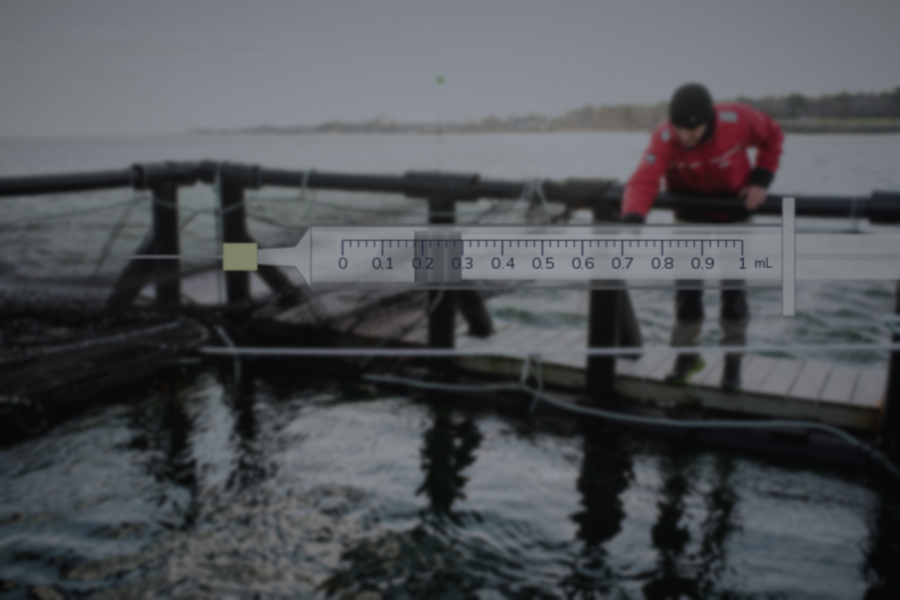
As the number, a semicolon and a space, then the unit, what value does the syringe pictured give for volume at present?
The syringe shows 0.18; mL
